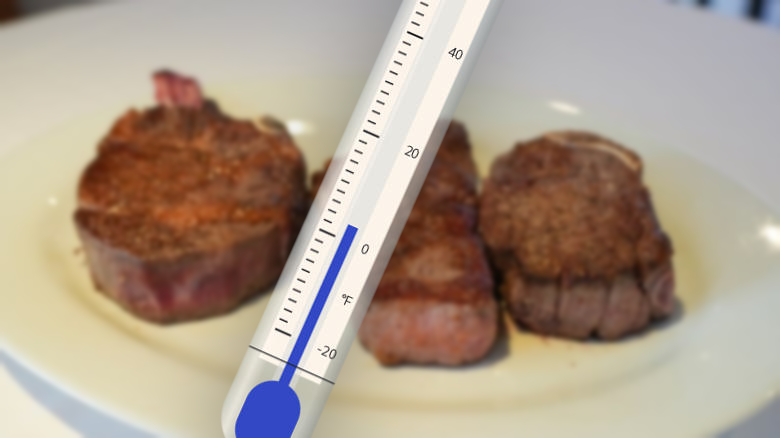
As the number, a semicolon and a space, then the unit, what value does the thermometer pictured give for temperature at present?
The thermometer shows 3; °F
